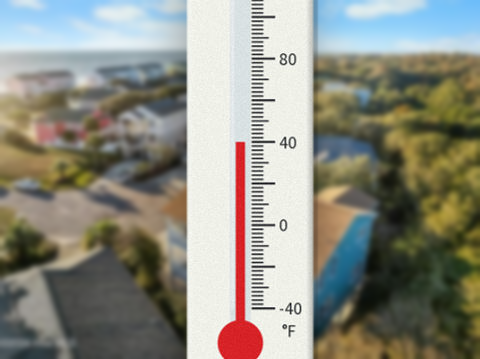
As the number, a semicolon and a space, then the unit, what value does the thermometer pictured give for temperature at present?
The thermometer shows 40; °F
